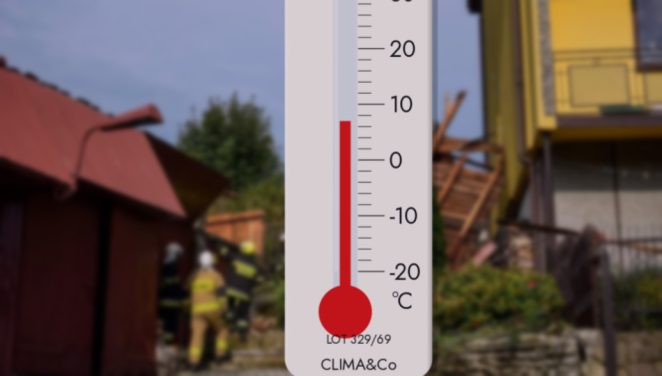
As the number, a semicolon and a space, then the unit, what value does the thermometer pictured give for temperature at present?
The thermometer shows 7; °C
